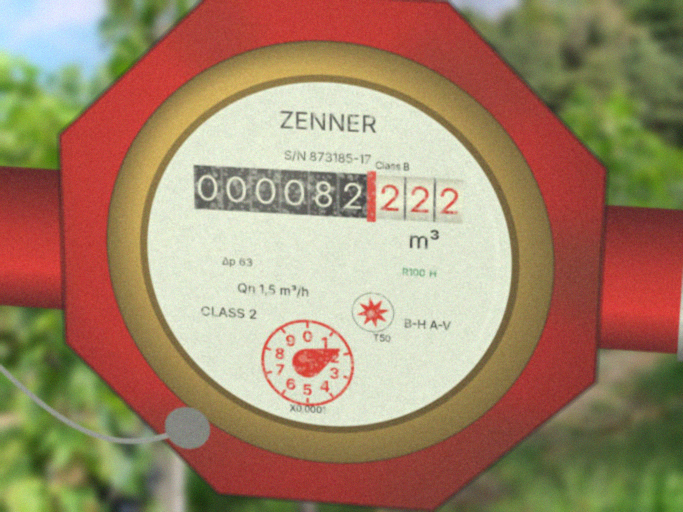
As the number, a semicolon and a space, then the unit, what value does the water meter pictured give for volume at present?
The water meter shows 82.2221; m³
